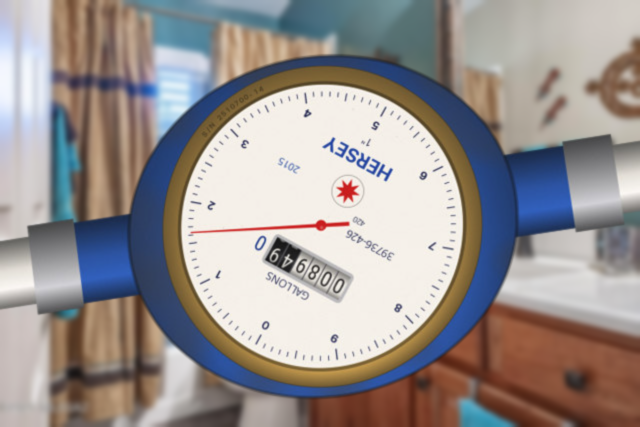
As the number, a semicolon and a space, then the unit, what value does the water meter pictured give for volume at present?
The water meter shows 89491.6; gal
